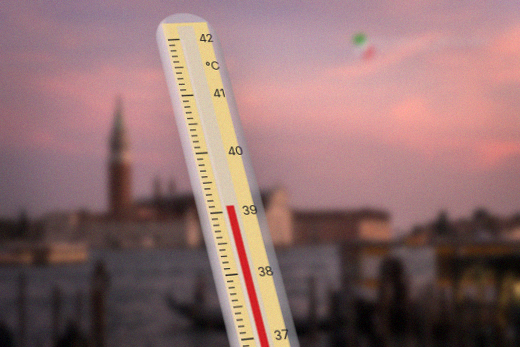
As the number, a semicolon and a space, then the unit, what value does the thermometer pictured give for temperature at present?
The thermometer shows 39.1; °C
